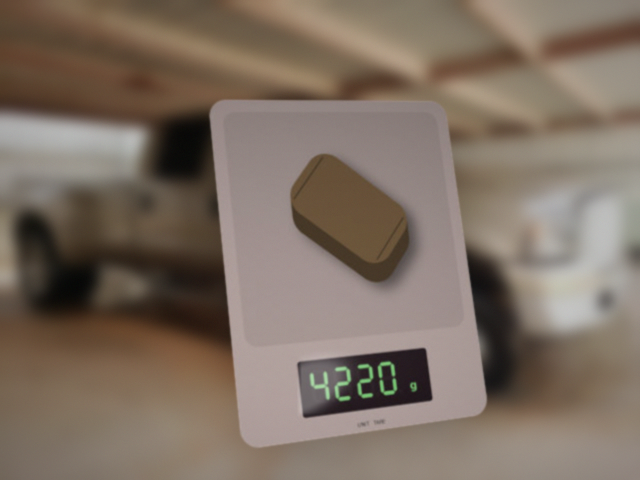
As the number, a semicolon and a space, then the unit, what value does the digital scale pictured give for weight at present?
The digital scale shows 4220; g
